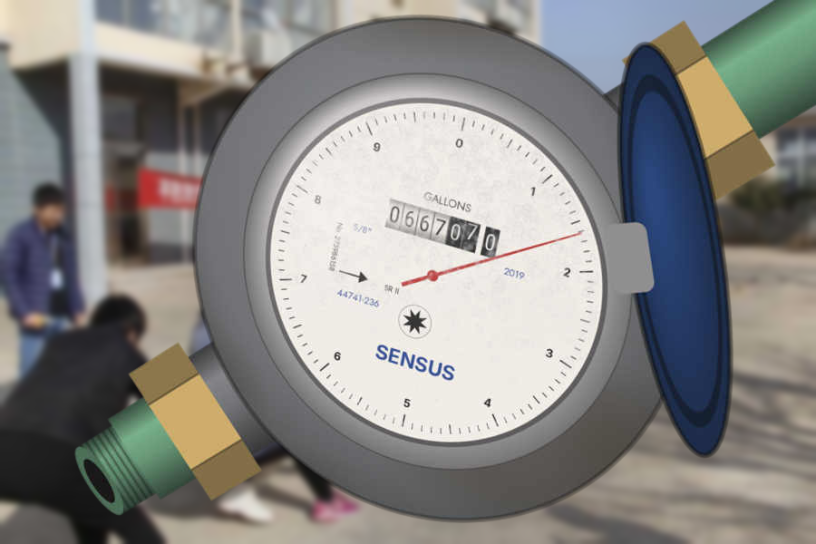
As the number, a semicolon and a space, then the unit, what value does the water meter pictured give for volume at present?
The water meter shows 667071.6; gal
